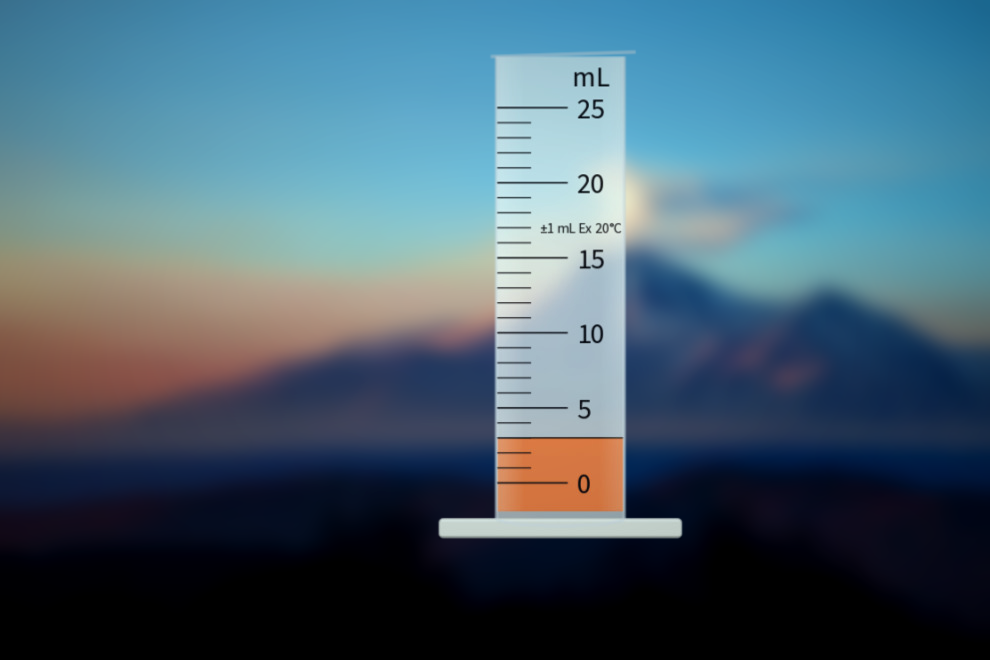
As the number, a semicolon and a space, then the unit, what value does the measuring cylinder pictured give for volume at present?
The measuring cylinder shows 3; mL
